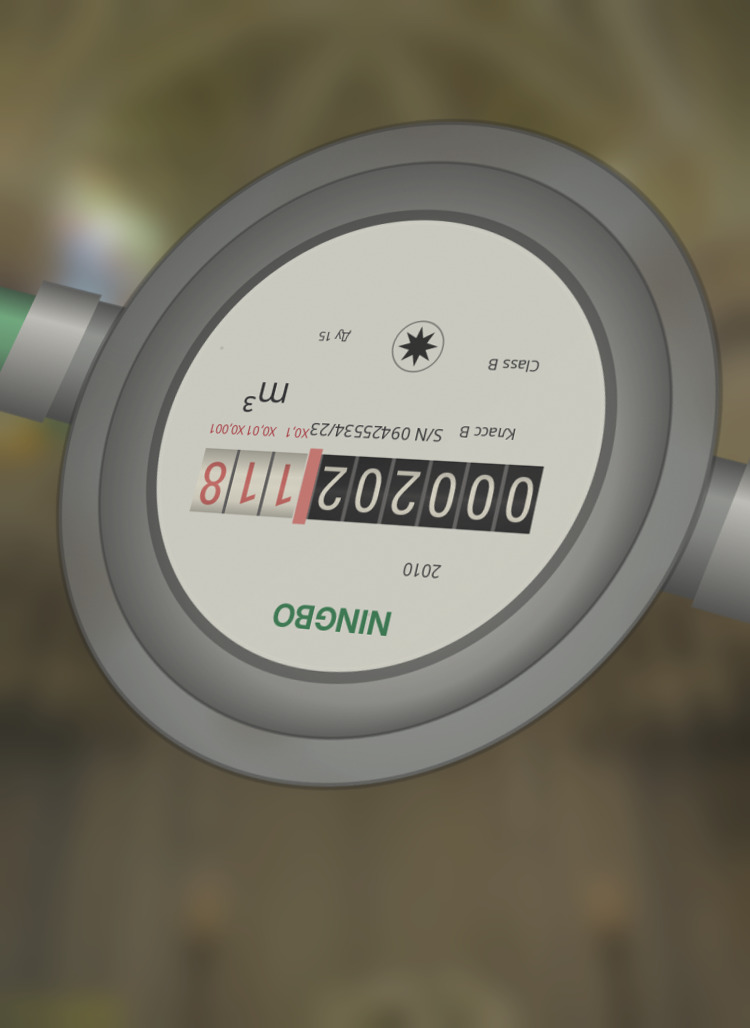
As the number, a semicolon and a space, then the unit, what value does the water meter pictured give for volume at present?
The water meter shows 202.118; m³
